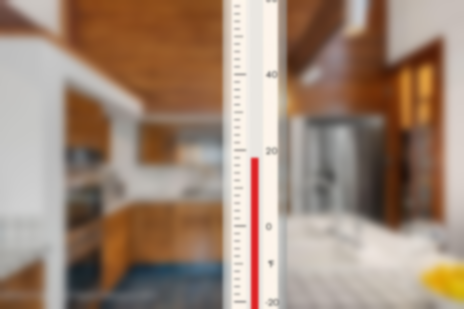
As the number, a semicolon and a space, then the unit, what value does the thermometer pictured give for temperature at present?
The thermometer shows 18; °F
